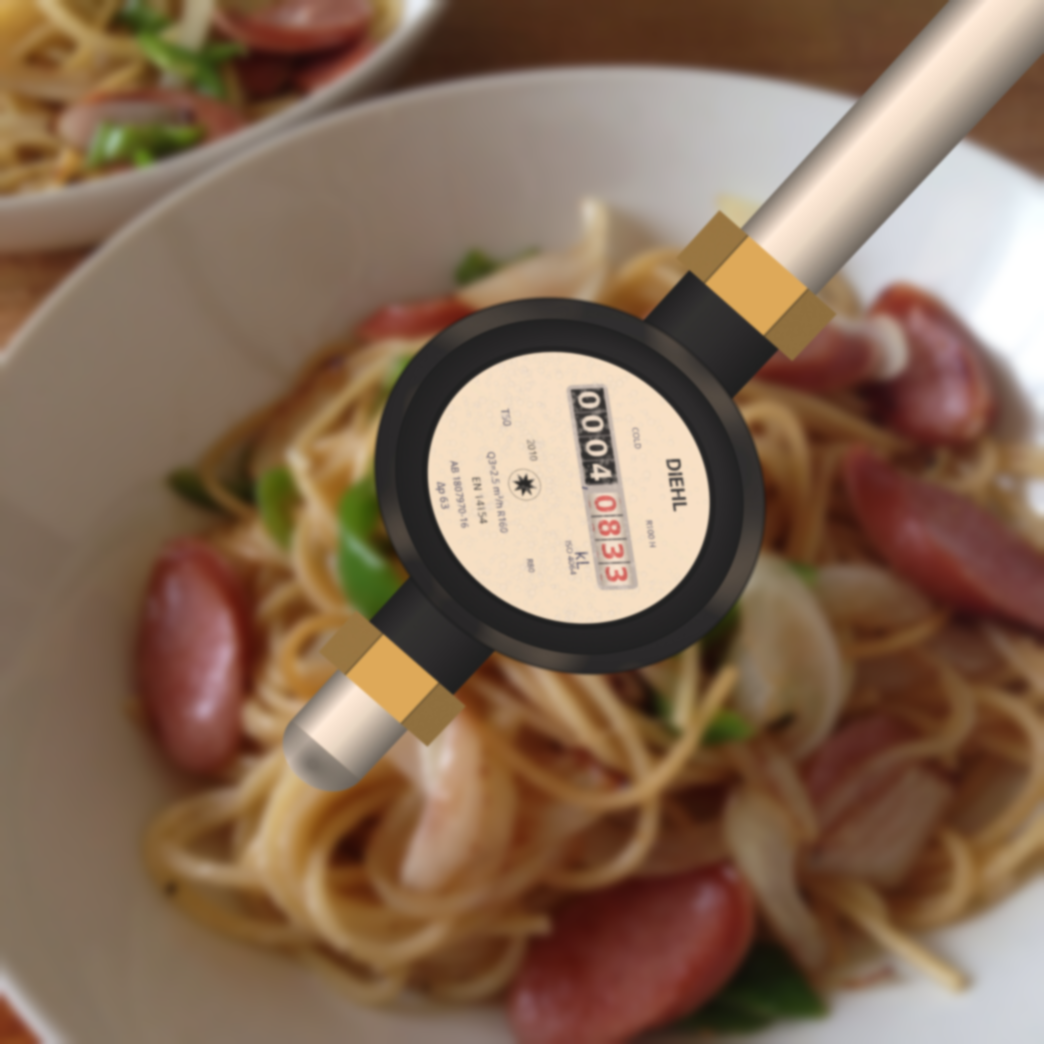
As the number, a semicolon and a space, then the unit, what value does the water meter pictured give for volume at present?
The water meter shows 4.0833; kL
